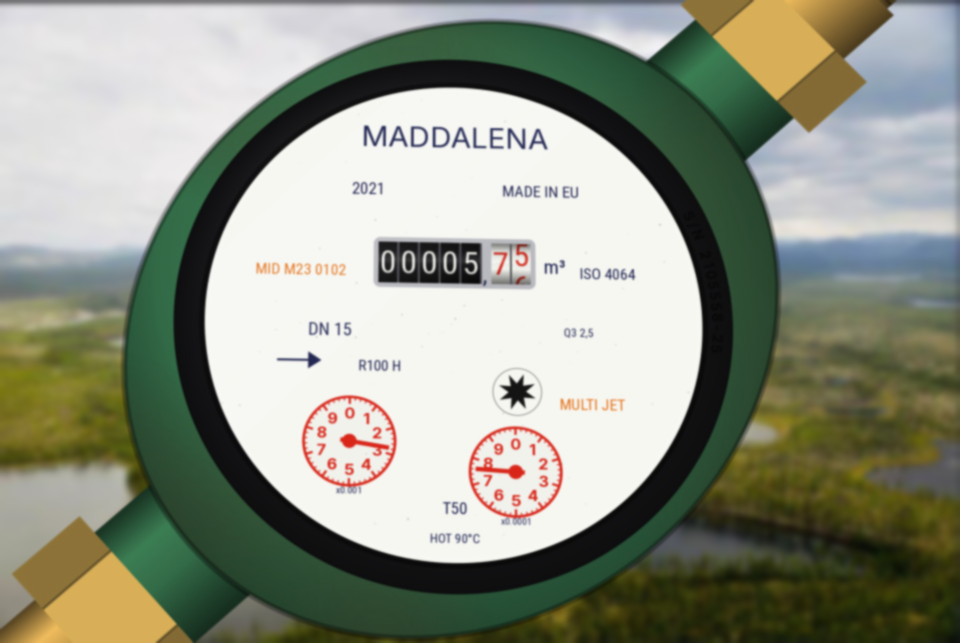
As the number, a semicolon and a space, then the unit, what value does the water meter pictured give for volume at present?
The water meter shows 5.7527; m³
